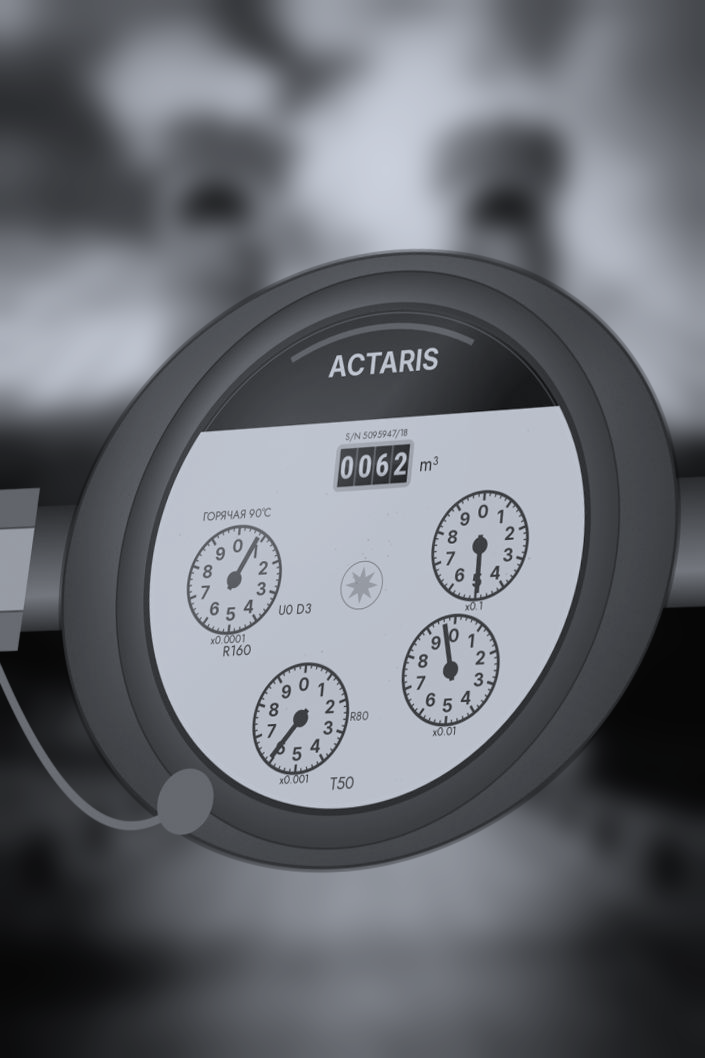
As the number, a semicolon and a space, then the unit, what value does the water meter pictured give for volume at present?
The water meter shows 62.4960; m³
